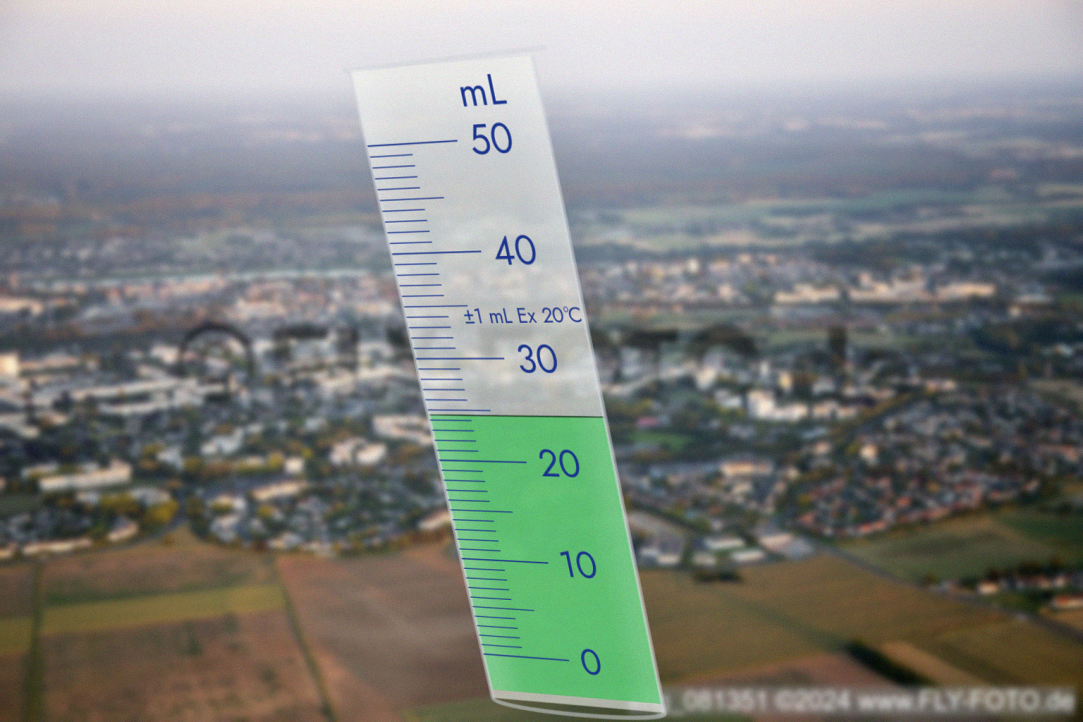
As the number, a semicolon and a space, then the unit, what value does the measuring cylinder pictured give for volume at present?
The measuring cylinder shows 24.5; mL
